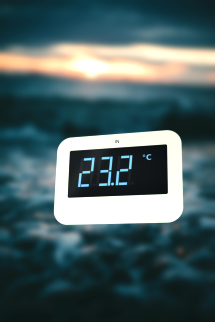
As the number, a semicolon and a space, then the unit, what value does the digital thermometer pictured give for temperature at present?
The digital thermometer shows 23.2; °C
